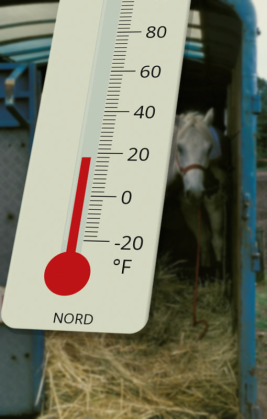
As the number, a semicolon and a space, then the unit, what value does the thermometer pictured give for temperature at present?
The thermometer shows 18; °F
